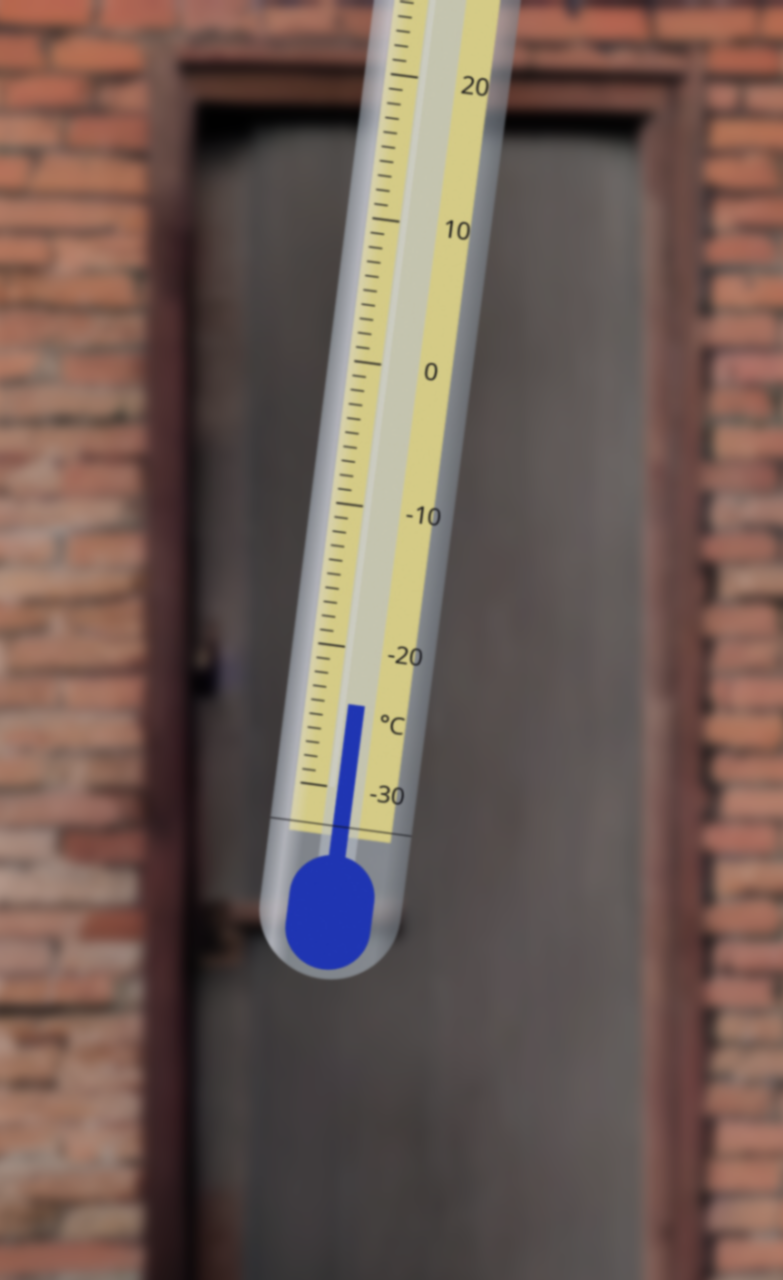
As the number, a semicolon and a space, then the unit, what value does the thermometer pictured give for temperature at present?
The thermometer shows -24; °C
